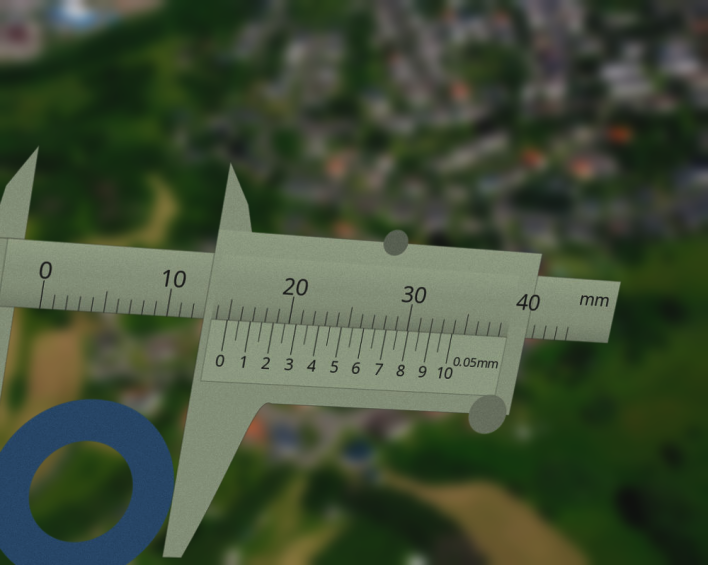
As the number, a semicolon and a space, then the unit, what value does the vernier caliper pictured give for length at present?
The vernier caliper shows 14.9; mm
